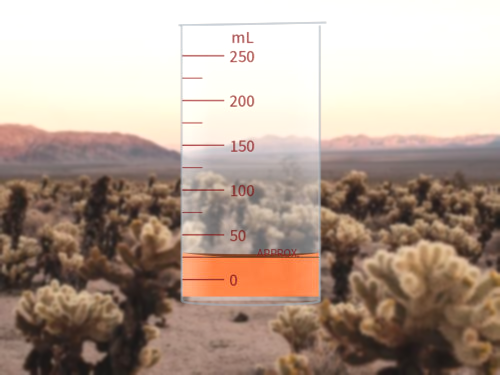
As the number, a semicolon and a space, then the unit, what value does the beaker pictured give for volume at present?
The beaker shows 25; mL
